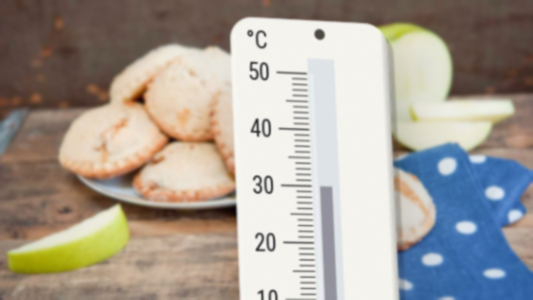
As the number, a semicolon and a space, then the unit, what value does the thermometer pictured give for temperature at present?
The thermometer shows 30; °C
